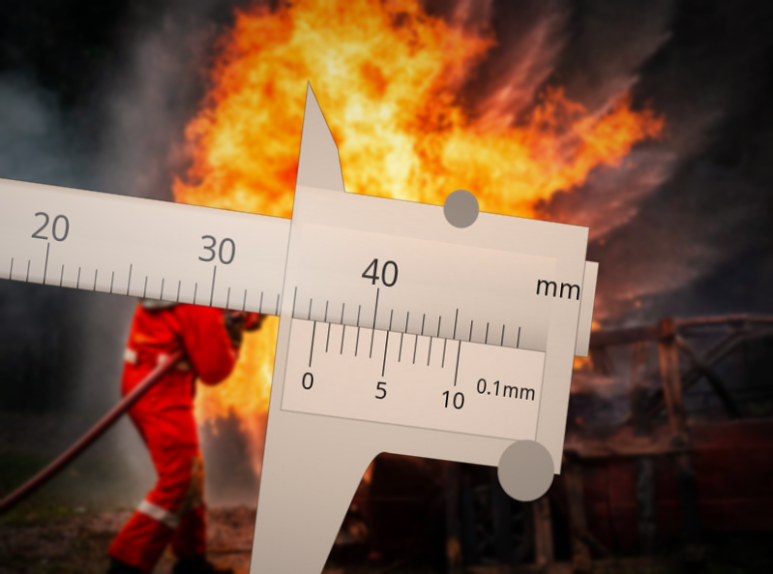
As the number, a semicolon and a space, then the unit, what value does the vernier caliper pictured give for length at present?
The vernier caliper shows 36.4; mm
